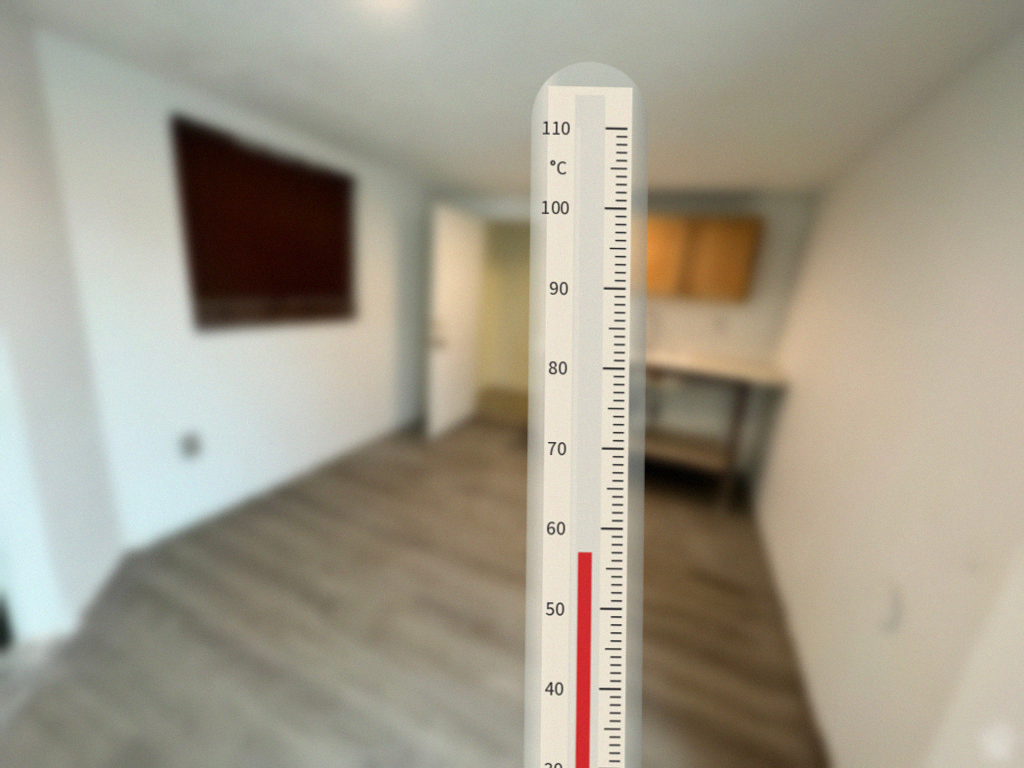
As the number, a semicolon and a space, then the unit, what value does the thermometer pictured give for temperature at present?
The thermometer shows 57; °C
